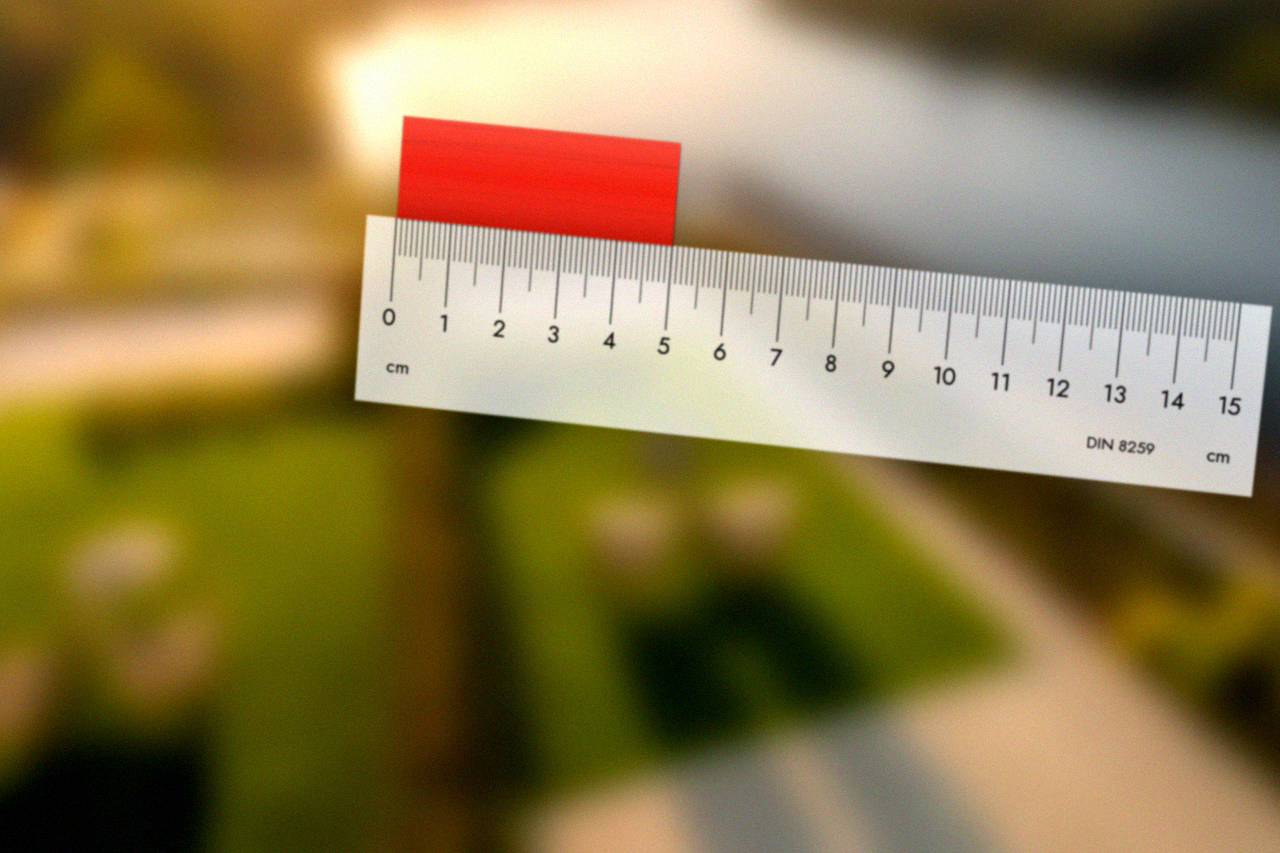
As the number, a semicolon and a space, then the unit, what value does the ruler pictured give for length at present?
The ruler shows 5; cm
